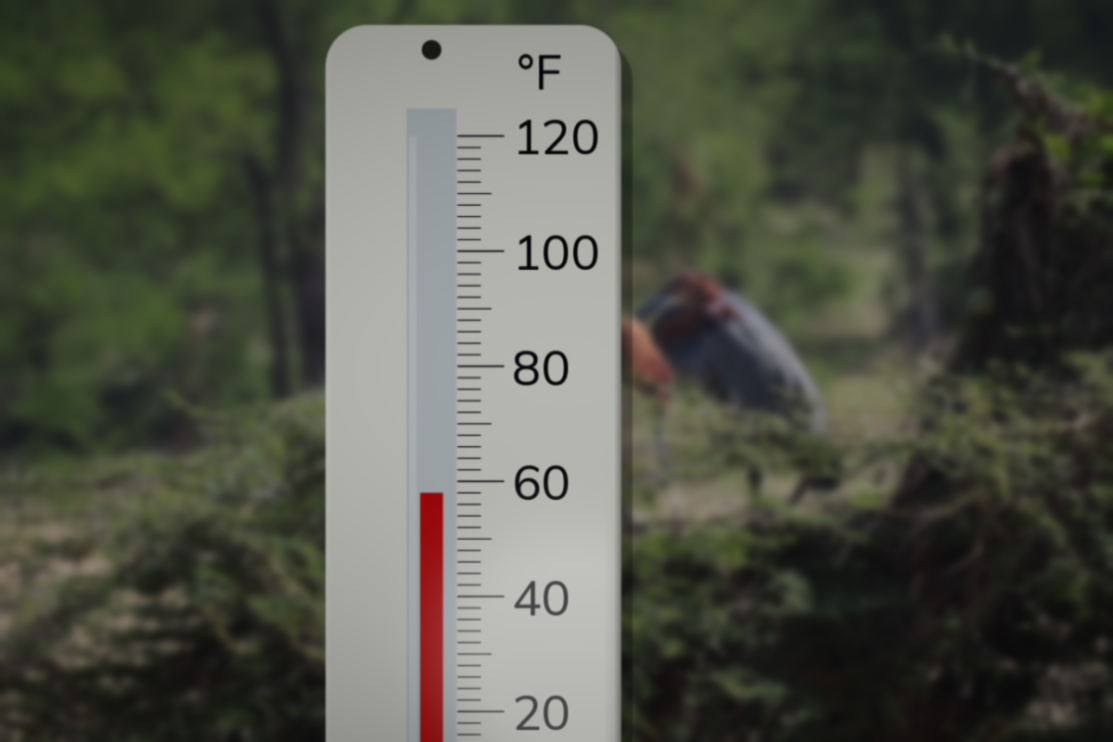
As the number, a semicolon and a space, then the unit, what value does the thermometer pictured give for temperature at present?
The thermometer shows 58; °F
